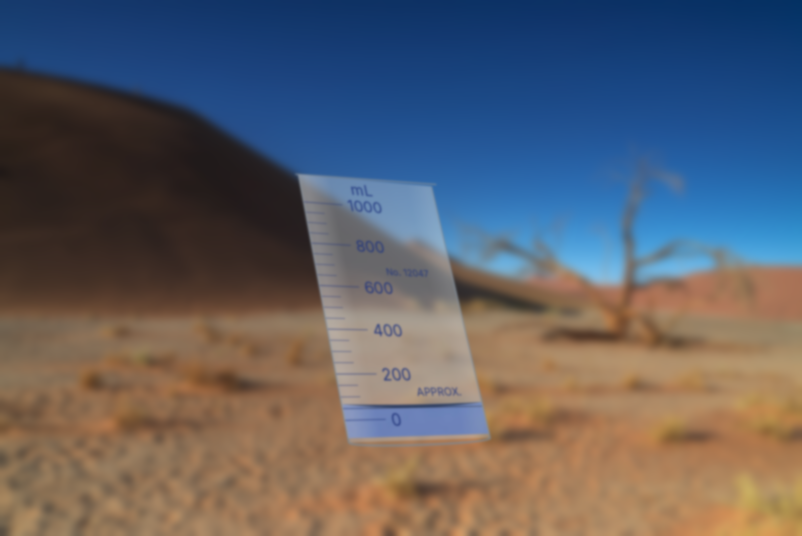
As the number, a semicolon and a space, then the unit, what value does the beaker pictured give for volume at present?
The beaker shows 50; mL
